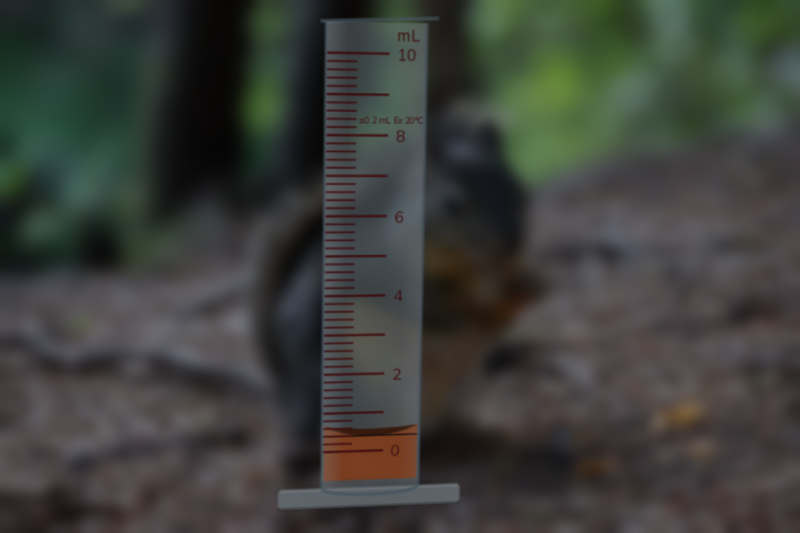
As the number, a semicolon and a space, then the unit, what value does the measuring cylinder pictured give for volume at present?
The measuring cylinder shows 0.4; mL
